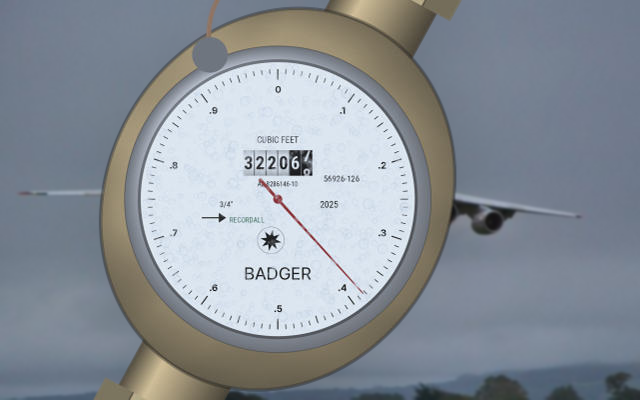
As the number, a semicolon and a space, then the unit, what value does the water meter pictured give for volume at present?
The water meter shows 322067.38; ft³
